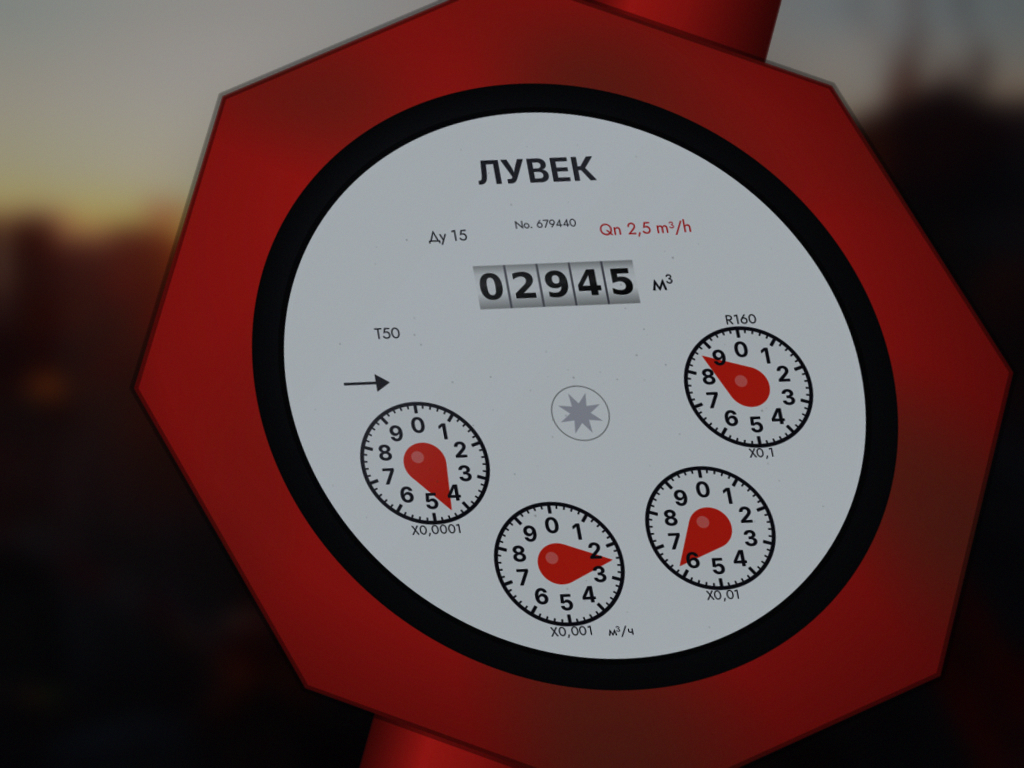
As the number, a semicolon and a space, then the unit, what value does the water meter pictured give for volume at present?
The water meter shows 2945.8624; m³
